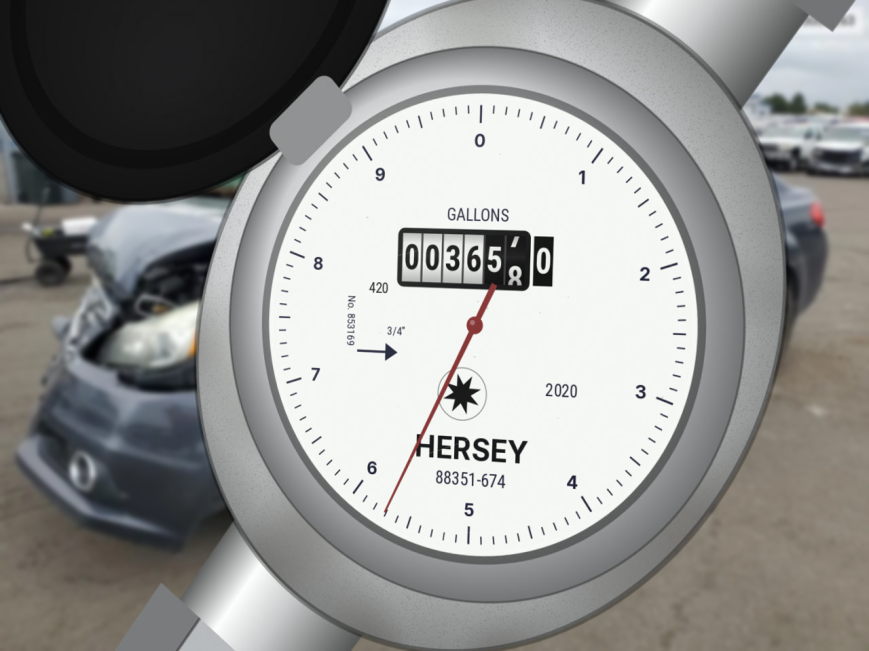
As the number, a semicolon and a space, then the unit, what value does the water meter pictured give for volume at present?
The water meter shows 36575.7; gal
